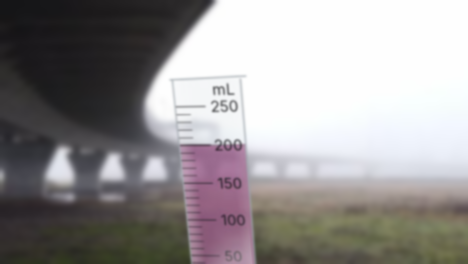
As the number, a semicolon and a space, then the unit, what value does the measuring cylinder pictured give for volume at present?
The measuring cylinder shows 200; mL
